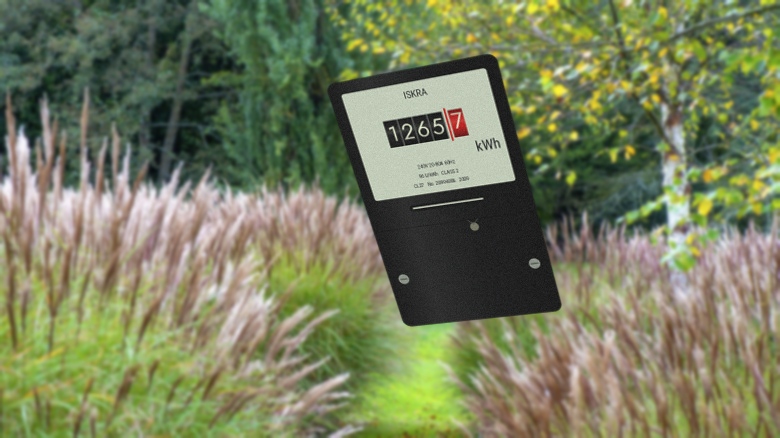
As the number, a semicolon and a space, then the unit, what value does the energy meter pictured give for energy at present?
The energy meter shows 1265.7; kWh
